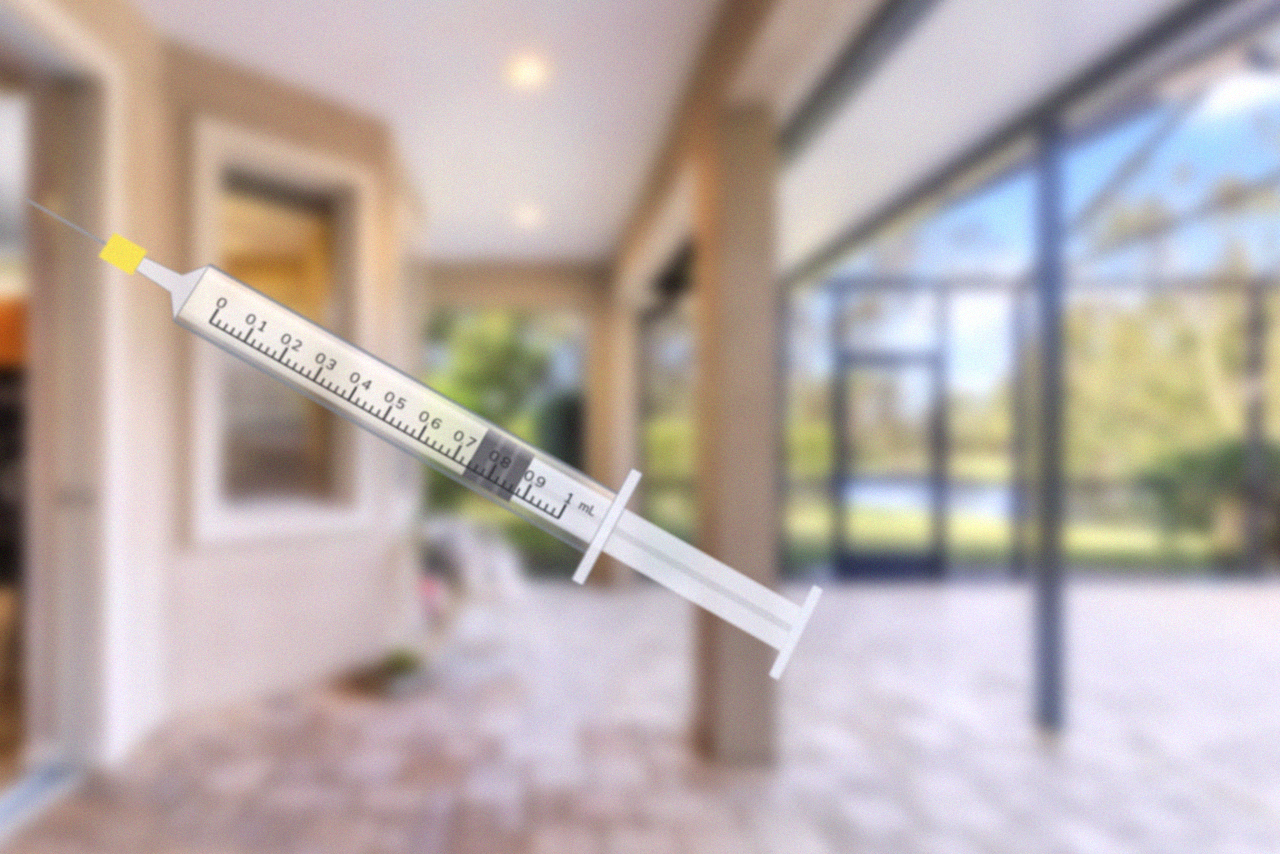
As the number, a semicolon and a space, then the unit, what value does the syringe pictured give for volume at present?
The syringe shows 0.74; mL
